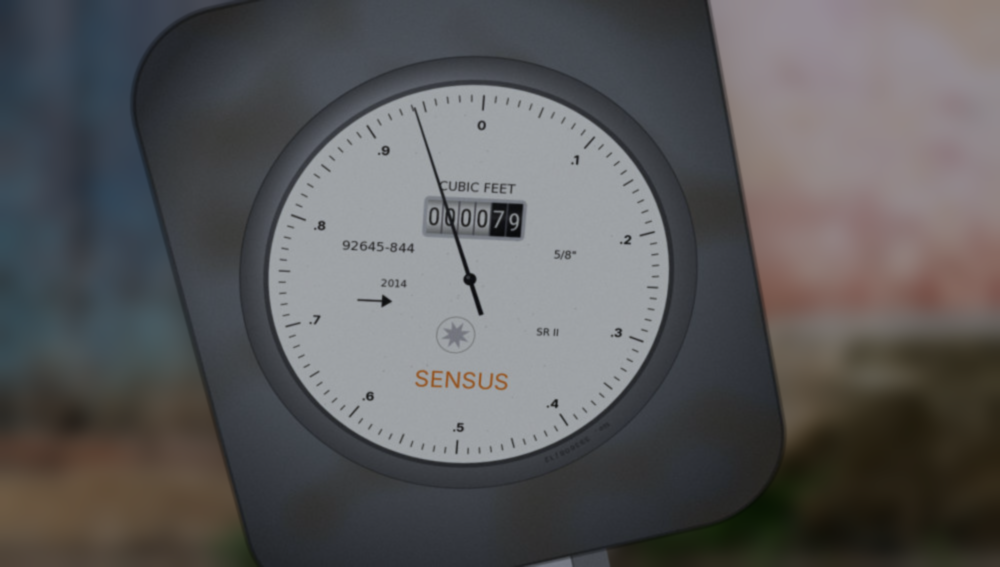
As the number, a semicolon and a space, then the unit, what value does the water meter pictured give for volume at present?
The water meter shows 78.94; ft³
